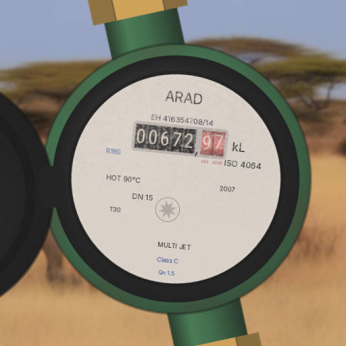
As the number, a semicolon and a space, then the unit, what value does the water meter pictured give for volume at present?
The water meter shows 672.97; kL
